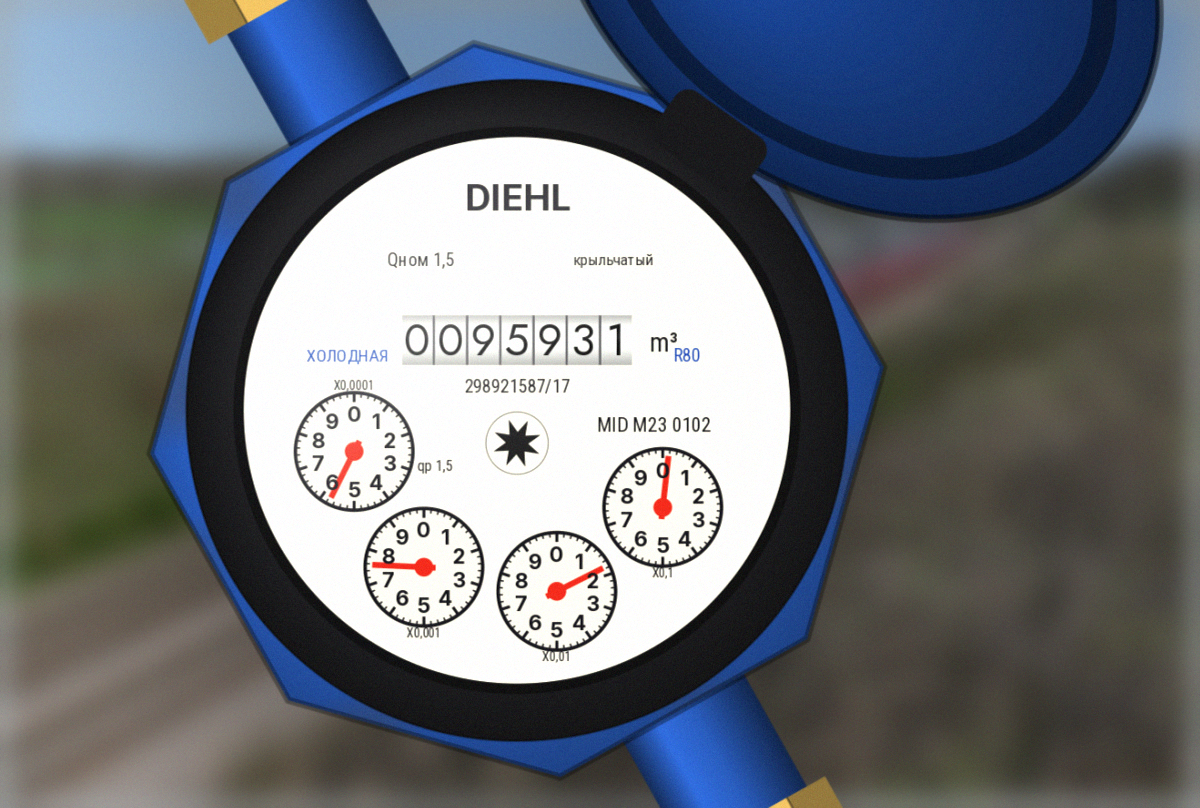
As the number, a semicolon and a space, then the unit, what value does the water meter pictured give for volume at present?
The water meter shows 95931.0175; m³
